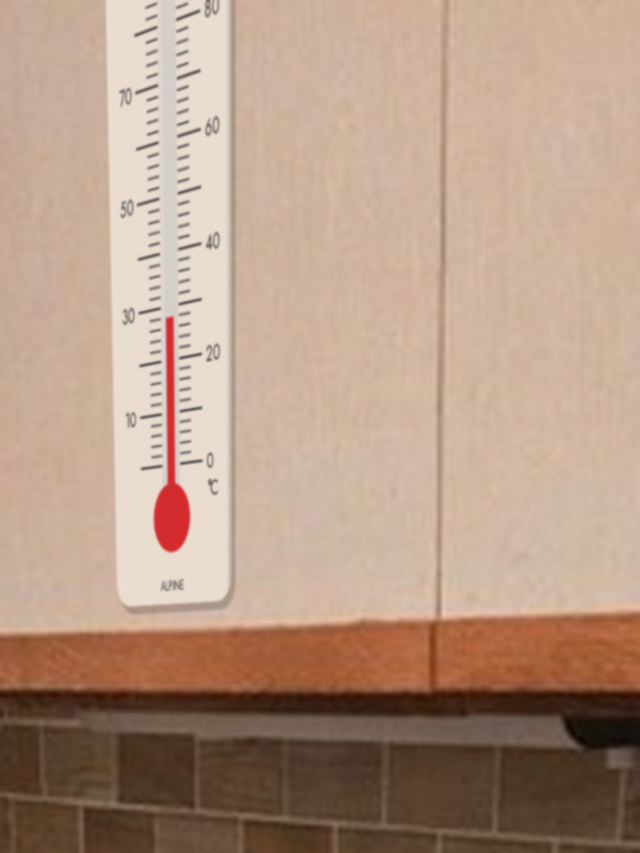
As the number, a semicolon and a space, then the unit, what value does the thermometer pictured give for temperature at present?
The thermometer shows 28; °C
